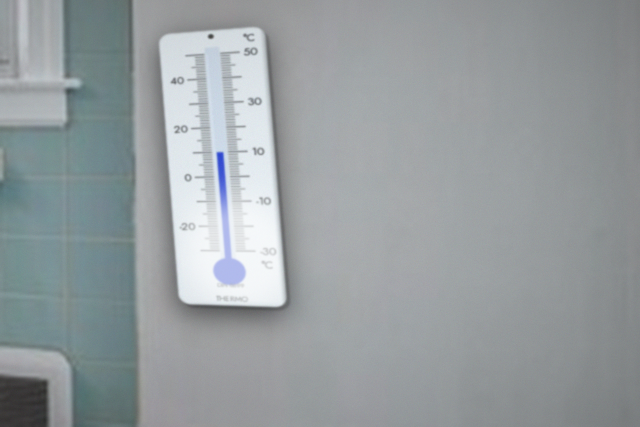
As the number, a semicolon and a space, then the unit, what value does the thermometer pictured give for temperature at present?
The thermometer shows 10; °C
